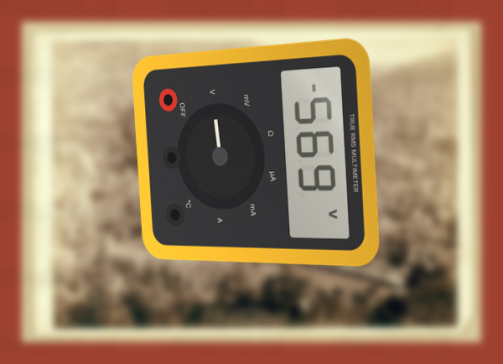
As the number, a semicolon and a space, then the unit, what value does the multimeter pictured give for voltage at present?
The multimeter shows -569; V
